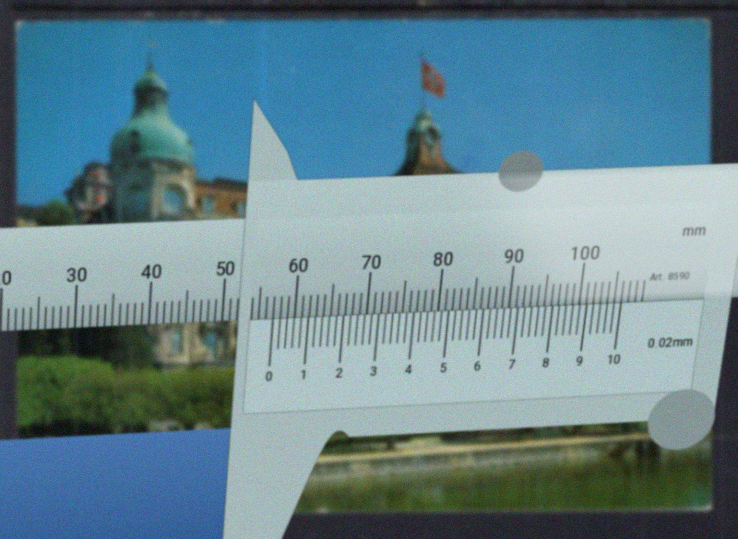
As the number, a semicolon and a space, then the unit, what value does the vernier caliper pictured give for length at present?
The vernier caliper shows 57.0; mm
